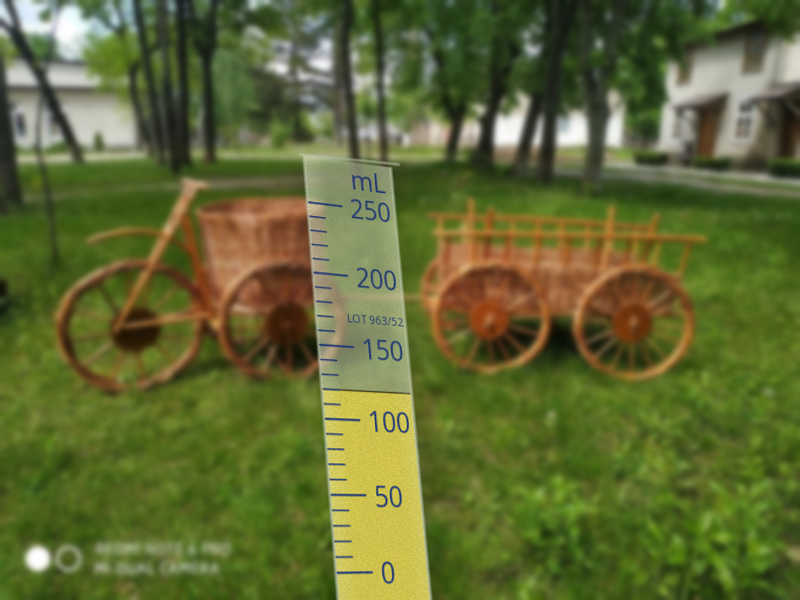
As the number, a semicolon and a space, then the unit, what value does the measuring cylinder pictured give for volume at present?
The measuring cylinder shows 120; mL
